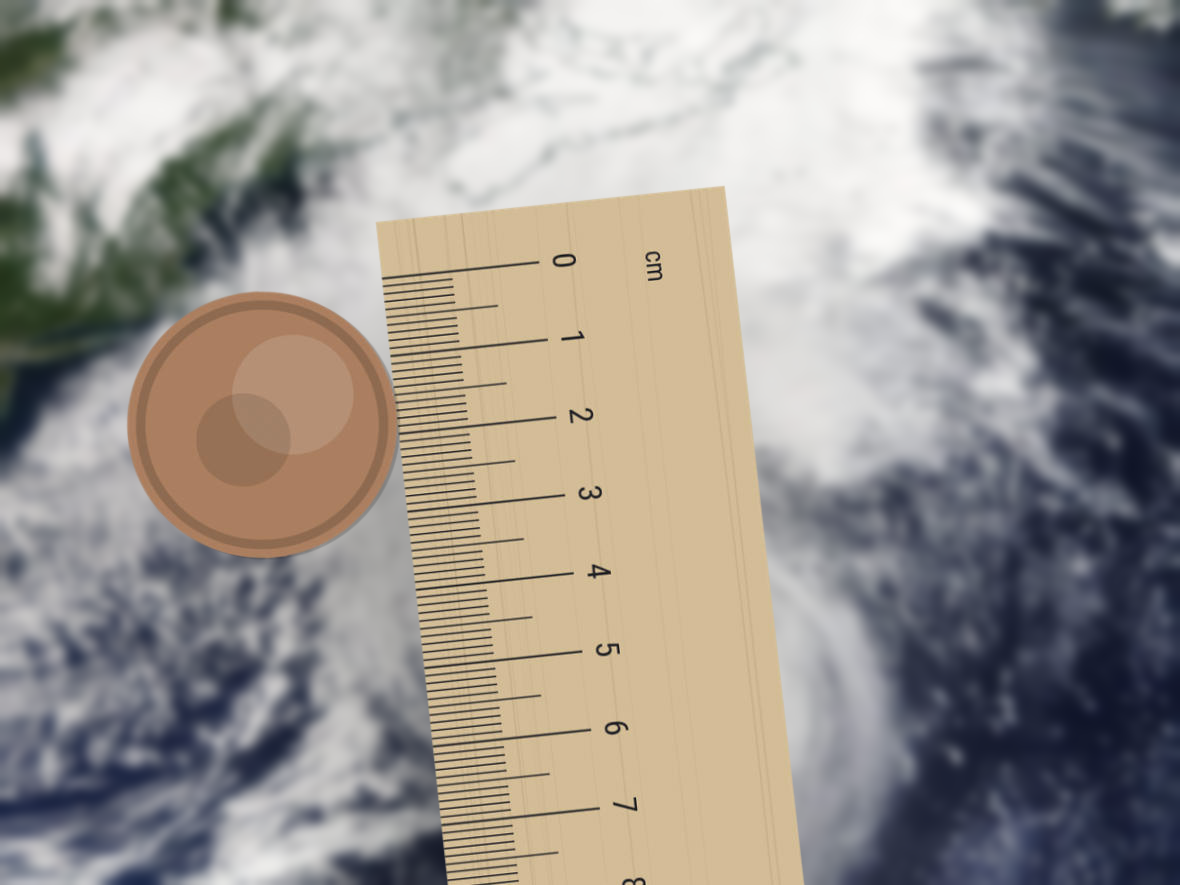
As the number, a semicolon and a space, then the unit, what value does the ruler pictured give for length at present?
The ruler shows 3.4; cm
